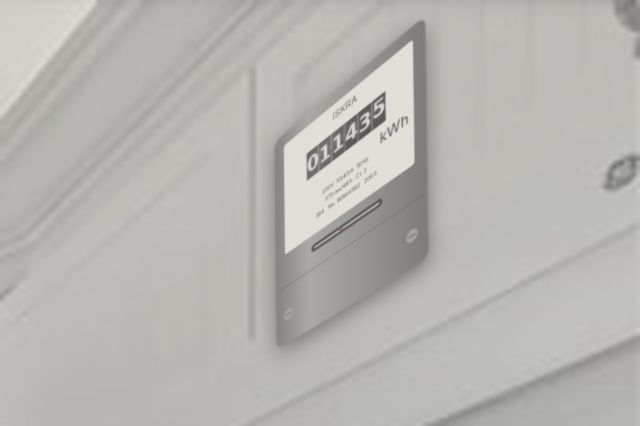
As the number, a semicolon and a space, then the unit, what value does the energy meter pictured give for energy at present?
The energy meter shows 11435; kWh
